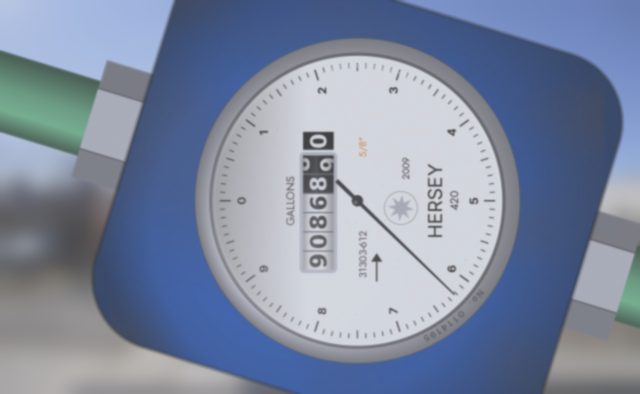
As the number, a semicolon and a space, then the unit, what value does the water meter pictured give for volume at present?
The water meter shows 9086886.2; gal
